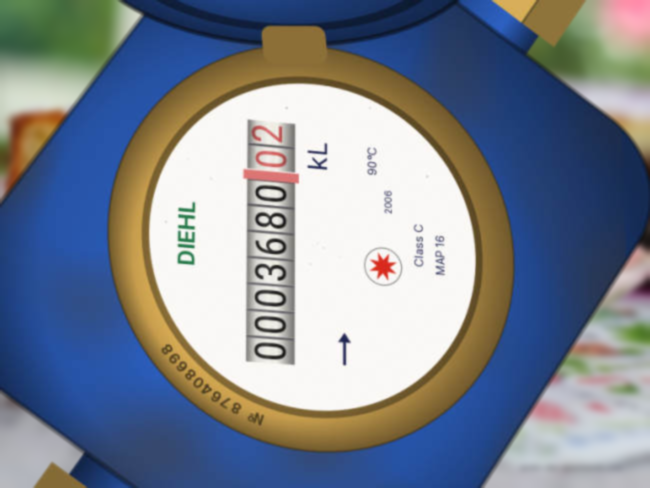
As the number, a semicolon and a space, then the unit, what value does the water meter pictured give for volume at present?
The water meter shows 3680.02; kL
